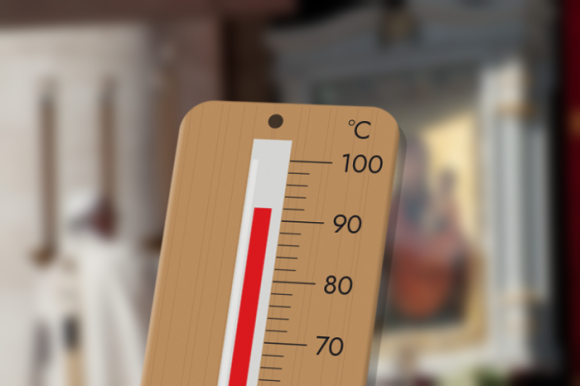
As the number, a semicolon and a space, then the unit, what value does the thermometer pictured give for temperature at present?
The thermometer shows 92; °C
